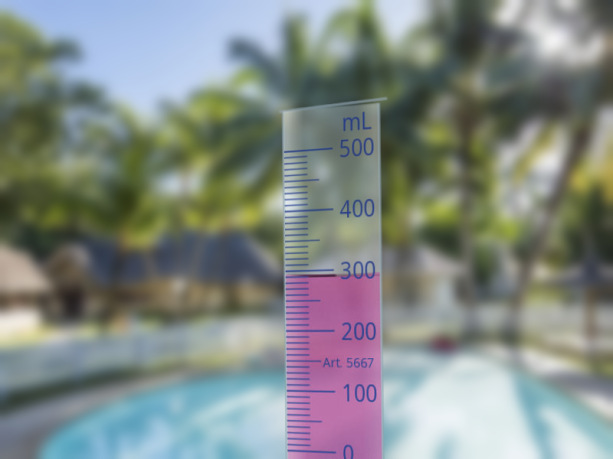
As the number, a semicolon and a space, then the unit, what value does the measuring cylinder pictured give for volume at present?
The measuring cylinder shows 290; mL
